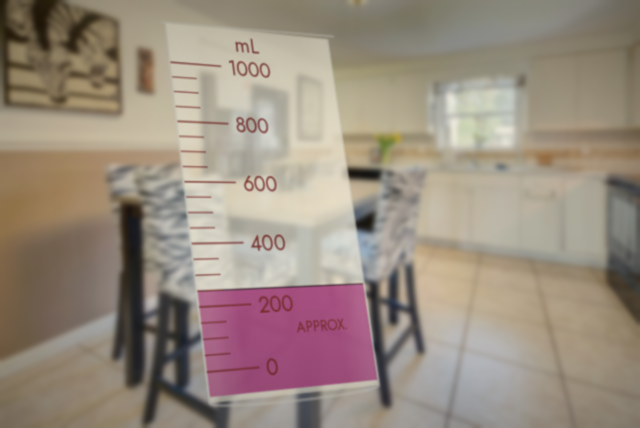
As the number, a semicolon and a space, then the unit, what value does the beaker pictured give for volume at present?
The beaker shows 250; mL
